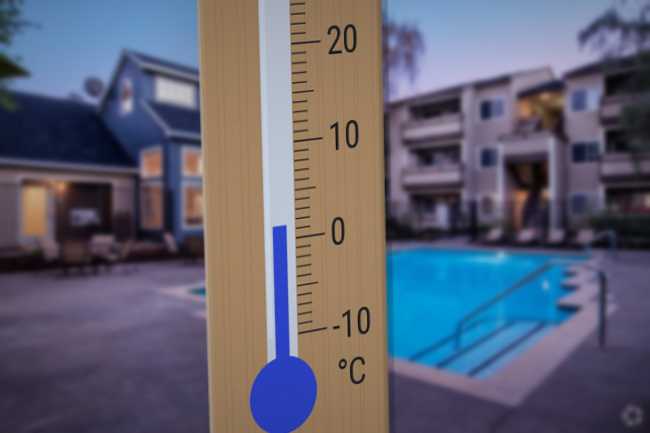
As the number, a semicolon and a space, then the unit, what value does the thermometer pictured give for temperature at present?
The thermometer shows 1.5; °C
